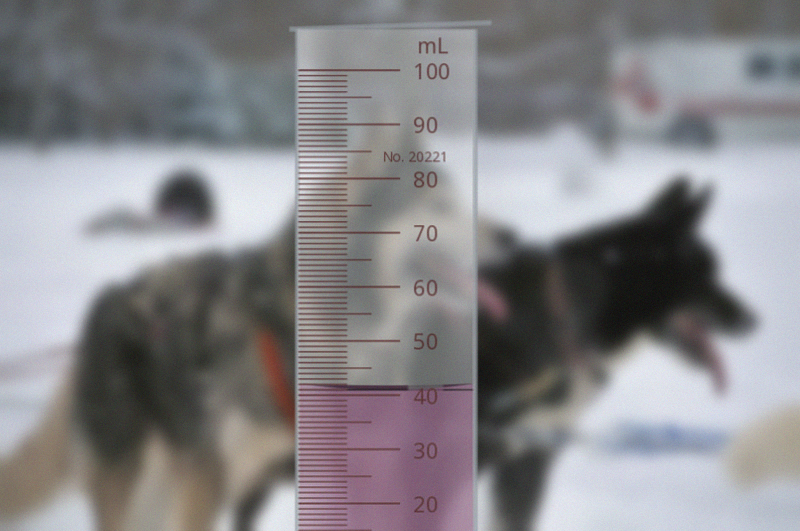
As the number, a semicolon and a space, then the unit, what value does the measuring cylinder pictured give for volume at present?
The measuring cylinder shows 41; mL
